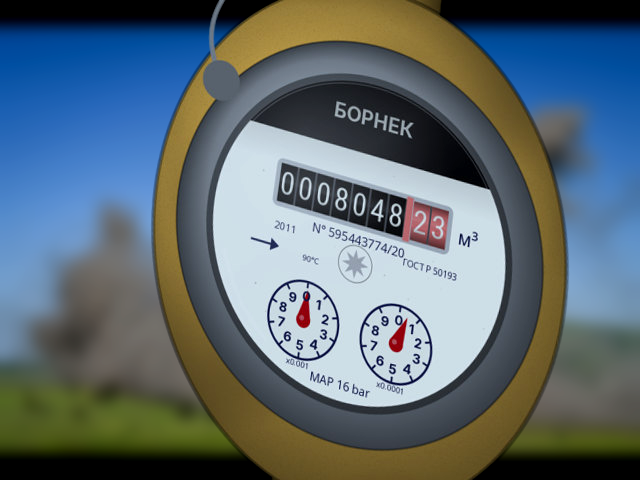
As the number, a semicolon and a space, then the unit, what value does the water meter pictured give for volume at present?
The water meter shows 8048.2300; m³
